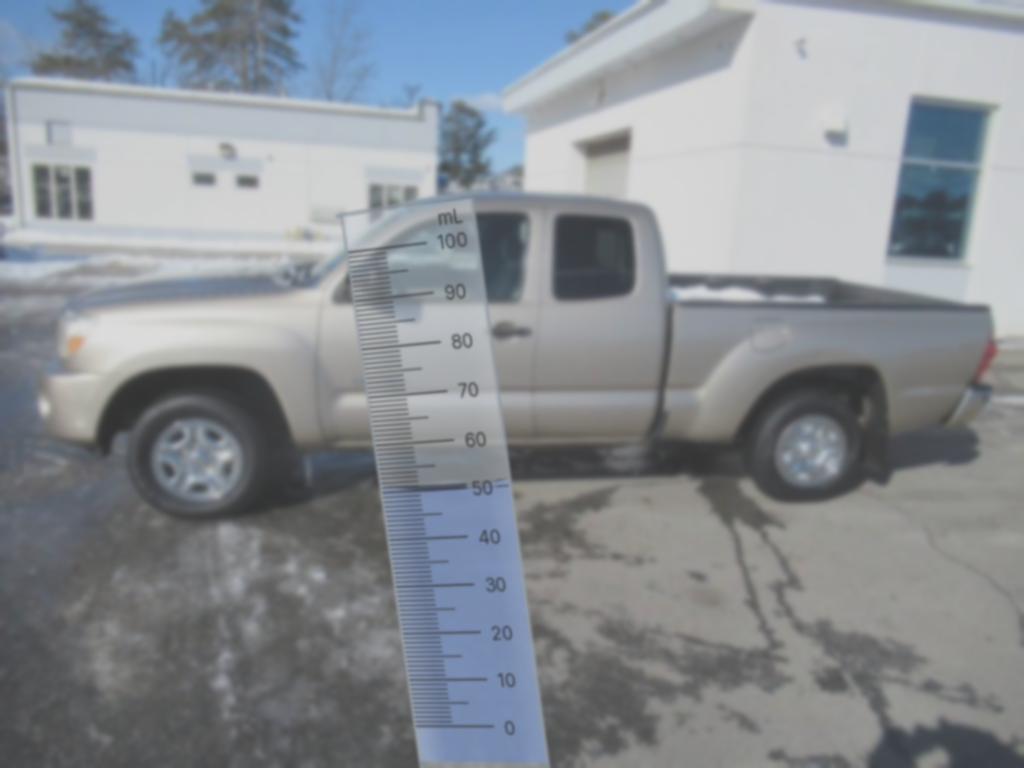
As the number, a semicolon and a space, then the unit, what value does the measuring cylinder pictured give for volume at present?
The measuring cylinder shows 50; mL
